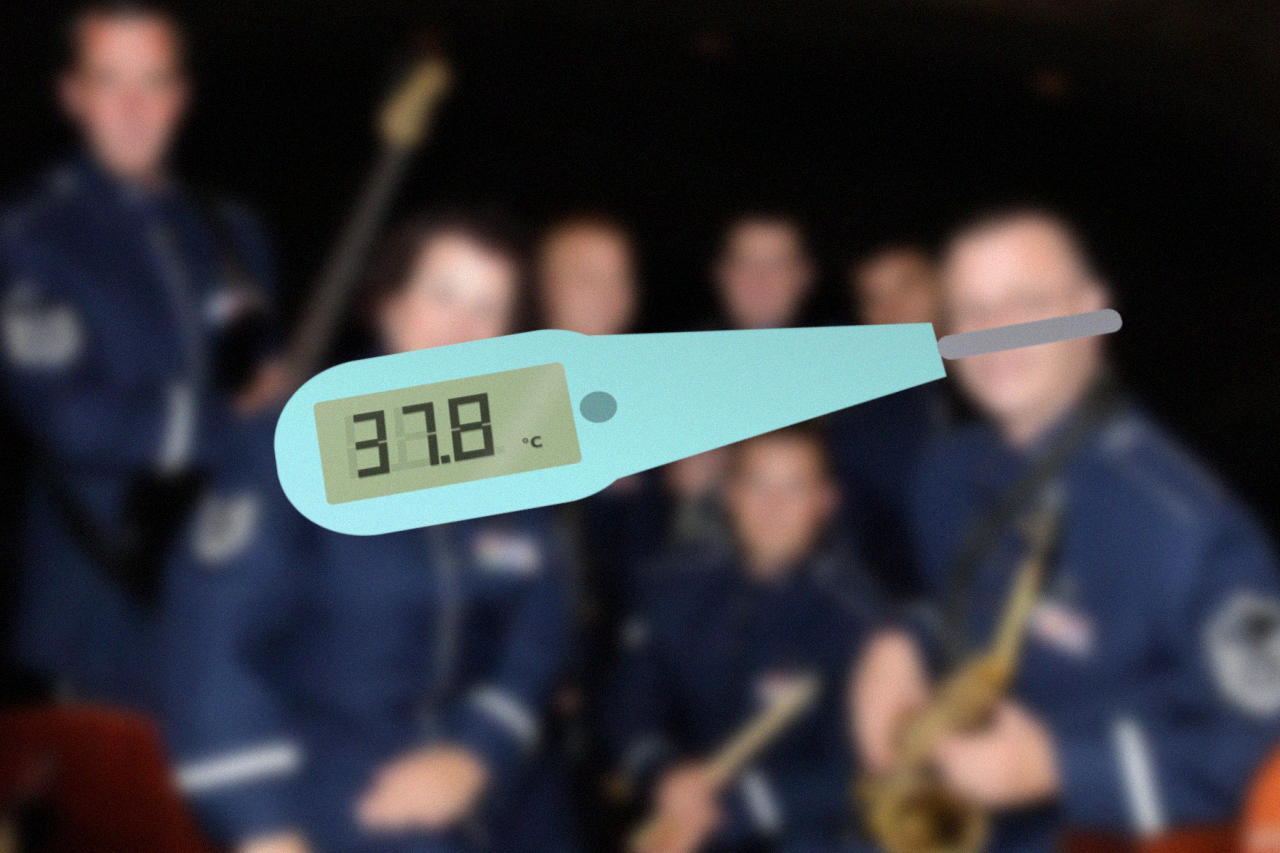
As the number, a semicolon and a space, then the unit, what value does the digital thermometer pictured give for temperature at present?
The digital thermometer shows 37.8; °C
